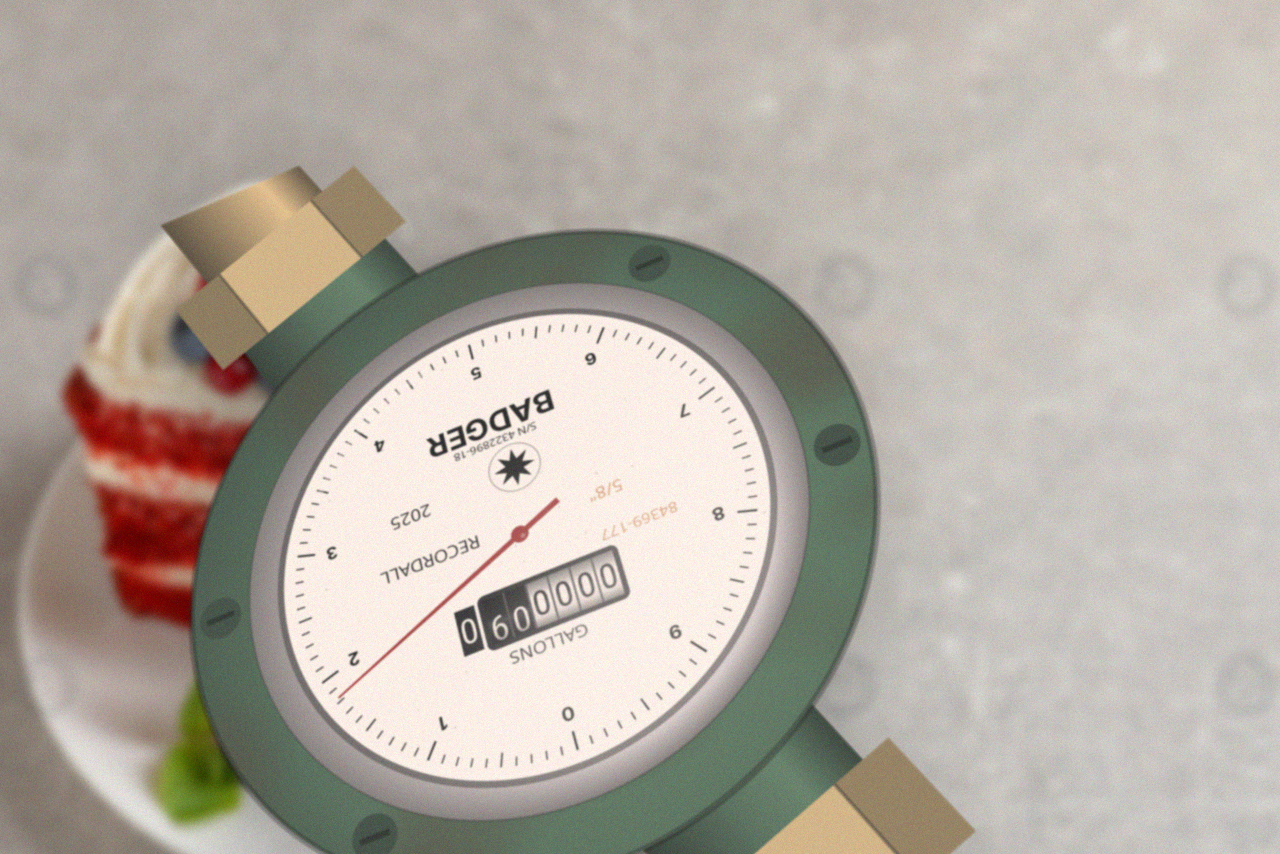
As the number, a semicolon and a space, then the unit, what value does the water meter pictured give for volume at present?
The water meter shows 91.8; gal
